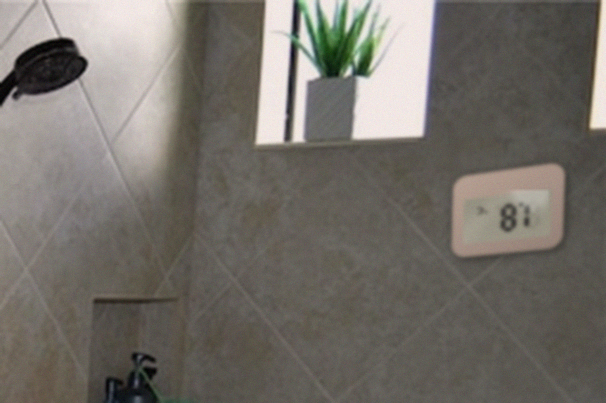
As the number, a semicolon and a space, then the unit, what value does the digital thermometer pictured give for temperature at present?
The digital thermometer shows 1.8; °C
